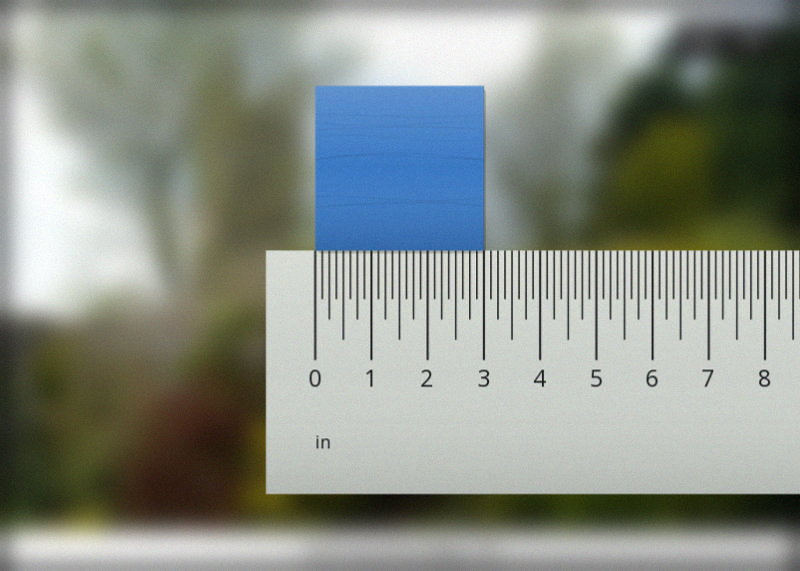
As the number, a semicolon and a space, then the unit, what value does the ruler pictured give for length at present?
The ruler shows 3; in
